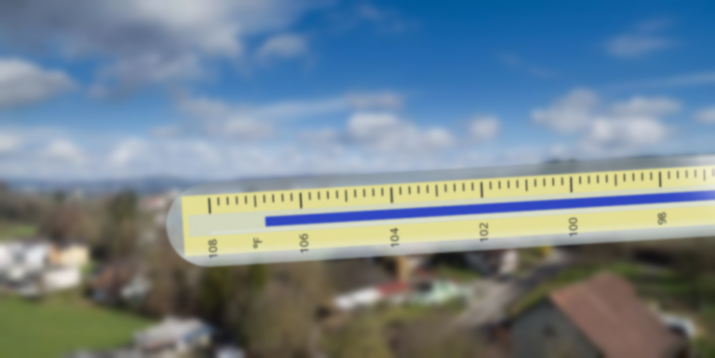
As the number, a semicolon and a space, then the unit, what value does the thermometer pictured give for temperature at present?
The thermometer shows 106.8; °F
